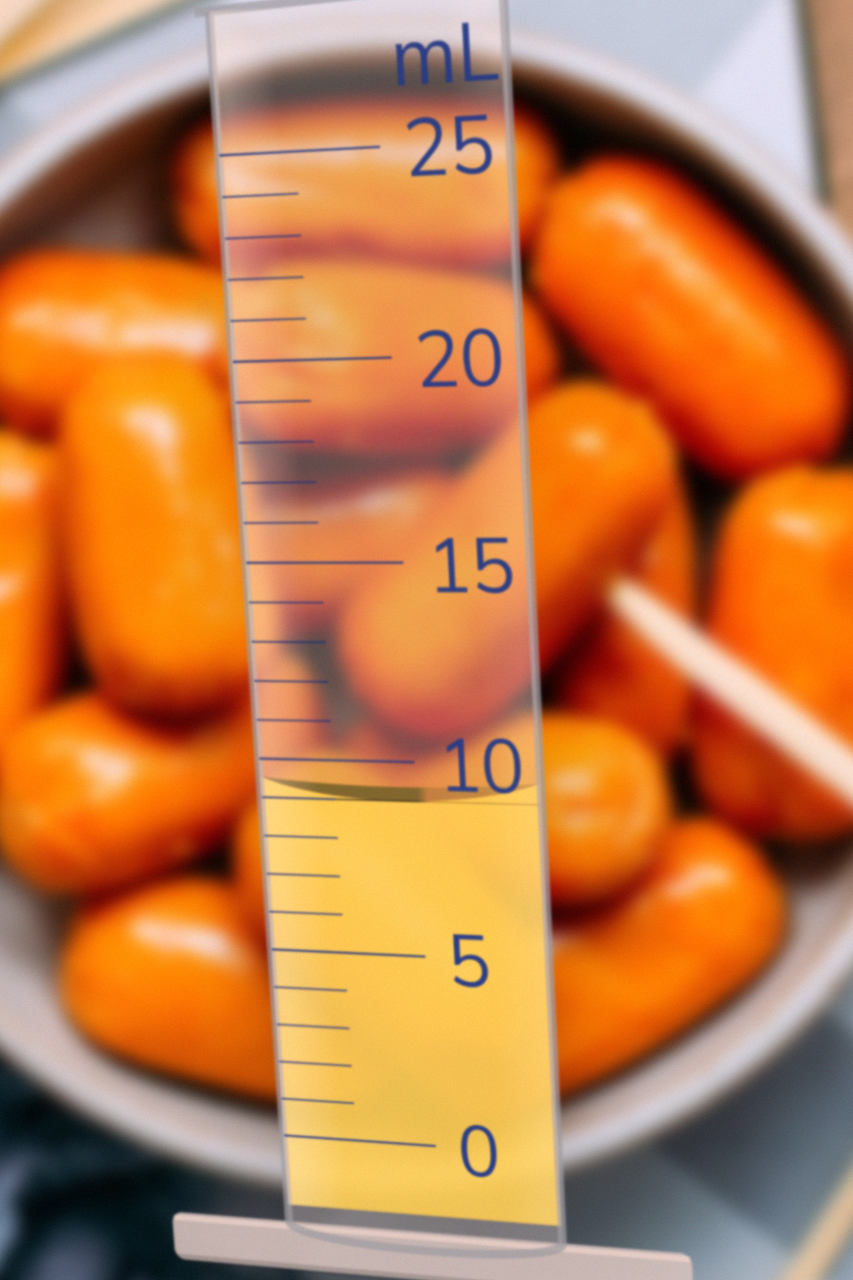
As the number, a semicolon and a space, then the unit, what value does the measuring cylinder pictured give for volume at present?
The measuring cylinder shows 9; mL
